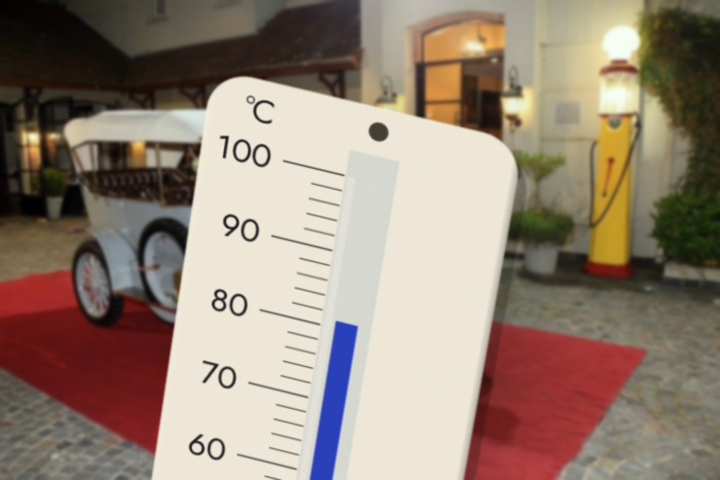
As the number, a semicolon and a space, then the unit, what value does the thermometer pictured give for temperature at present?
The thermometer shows 81; °C
